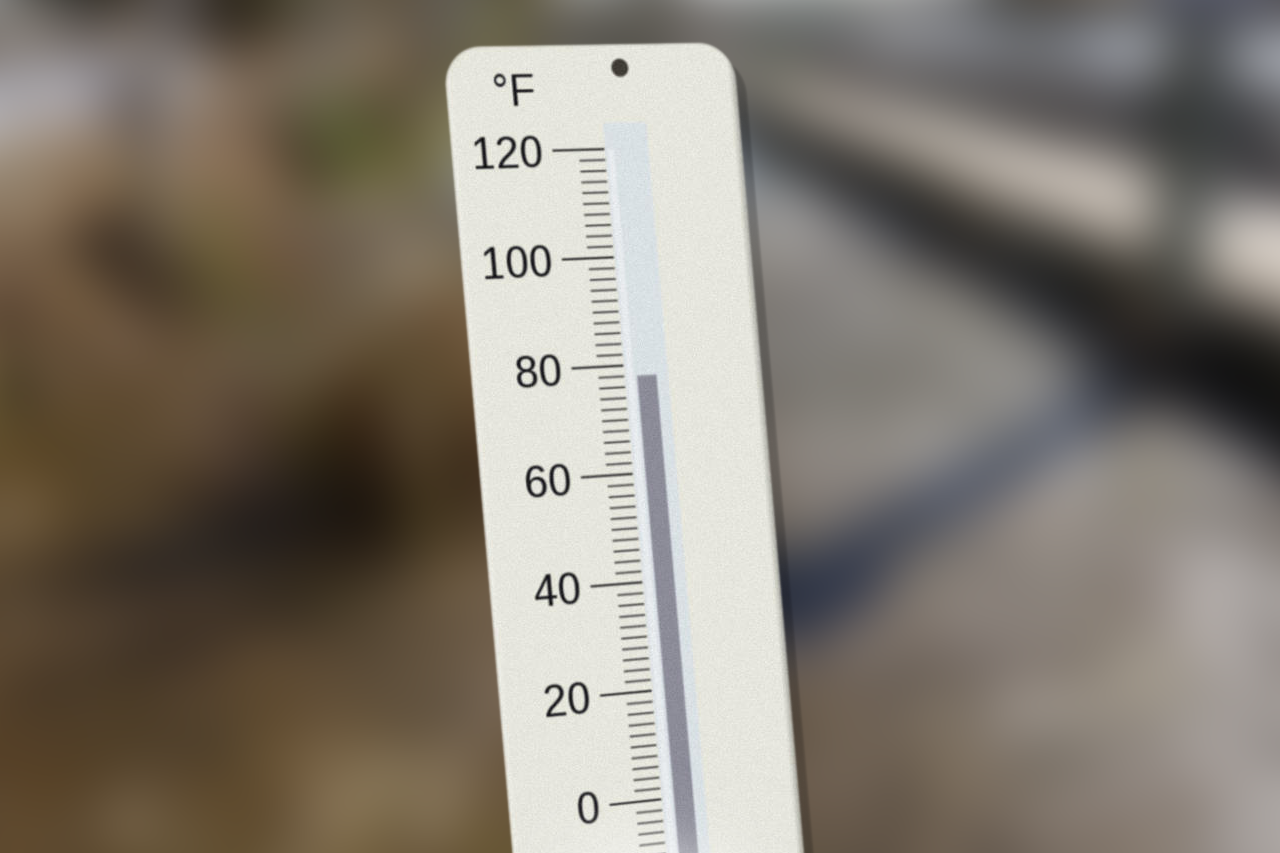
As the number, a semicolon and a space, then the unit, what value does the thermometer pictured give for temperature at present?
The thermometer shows 78; °F
